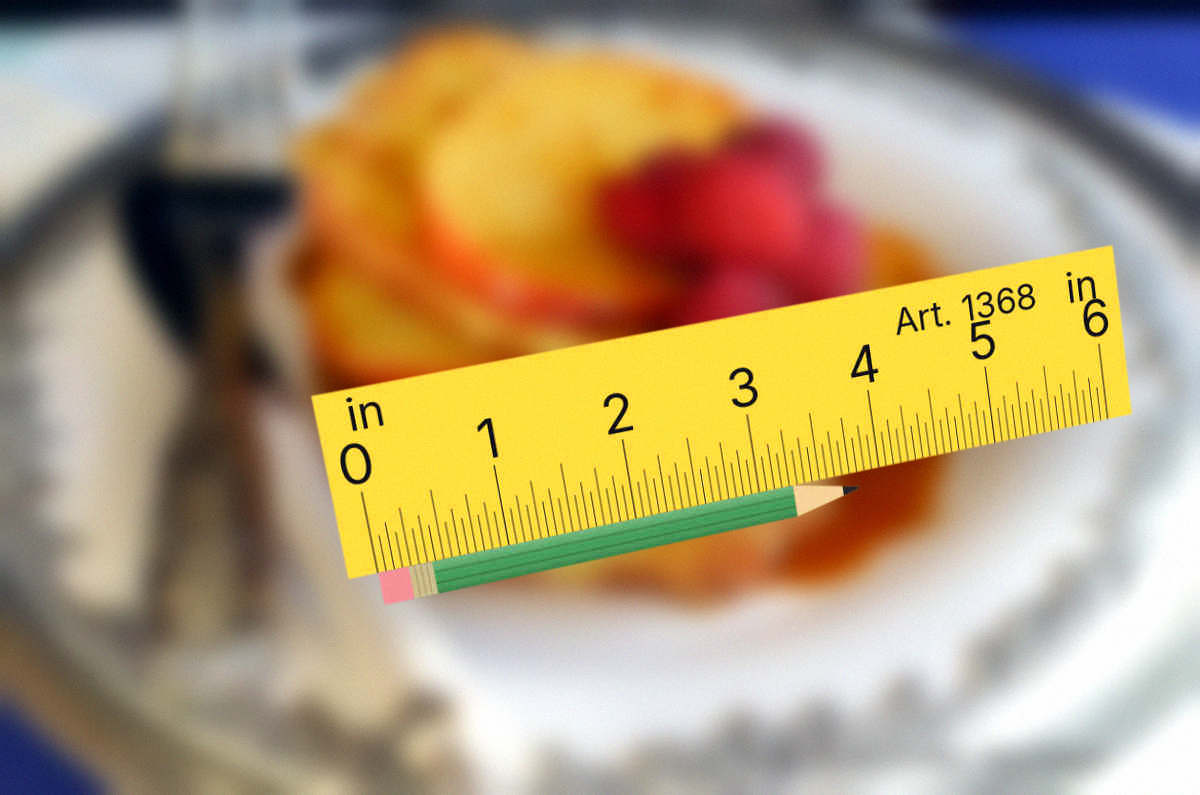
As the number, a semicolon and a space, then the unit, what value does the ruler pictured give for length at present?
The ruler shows 3.8125; in
